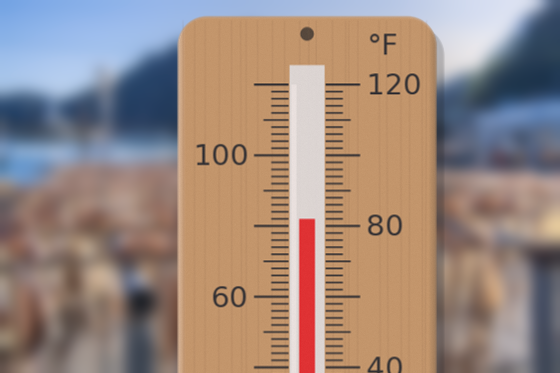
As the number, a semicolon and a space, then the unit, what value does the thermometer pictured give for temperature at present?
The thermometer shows 82; °F
